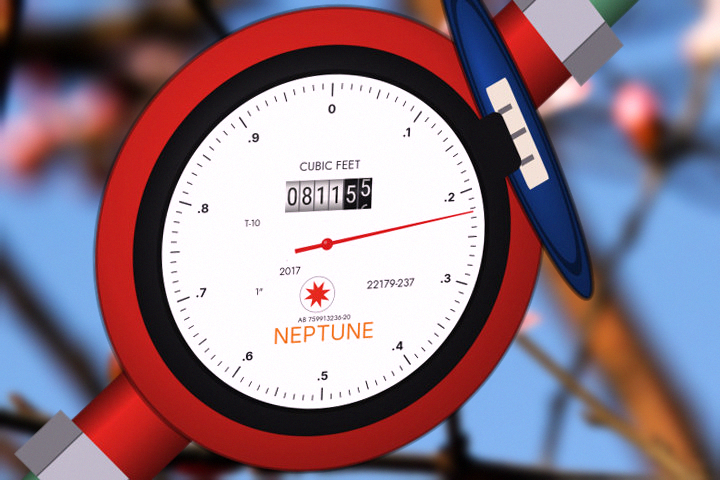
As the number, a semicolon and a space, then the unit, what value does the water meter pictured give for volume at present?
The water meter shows 81155.22; ft³
